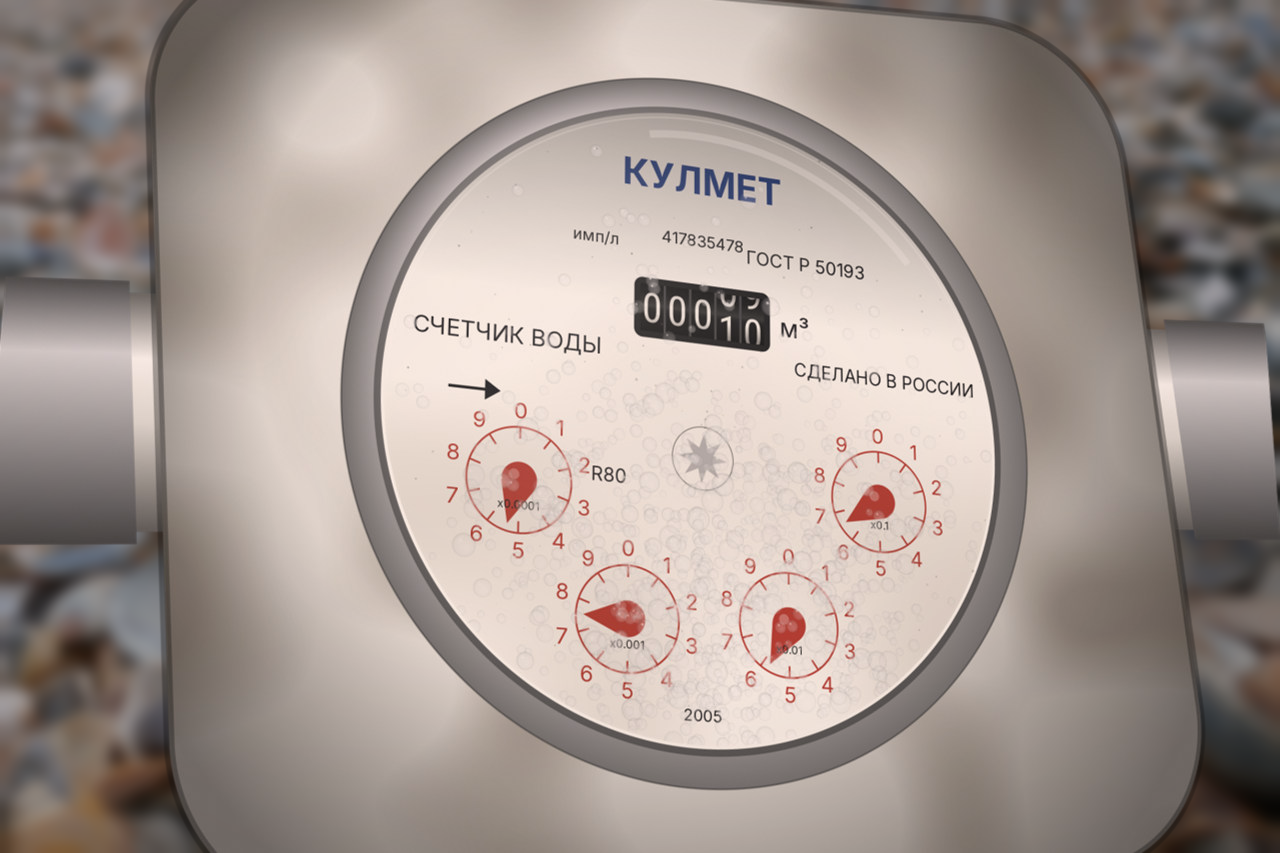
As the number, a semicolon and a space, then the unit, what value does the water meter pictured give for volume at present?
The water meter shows 9.6575; m³
